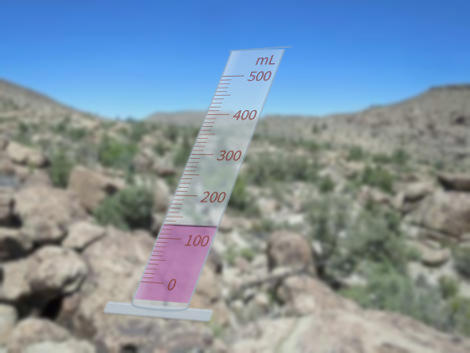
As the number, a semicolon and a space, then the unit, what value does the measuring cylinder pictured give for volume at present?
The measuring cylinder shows 130; mL
